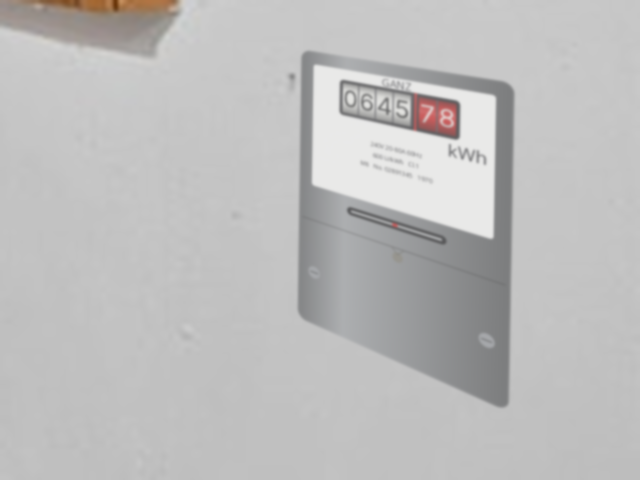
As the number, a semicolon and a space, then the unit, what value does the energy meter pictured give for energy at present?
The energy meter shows 645.78; kWh
